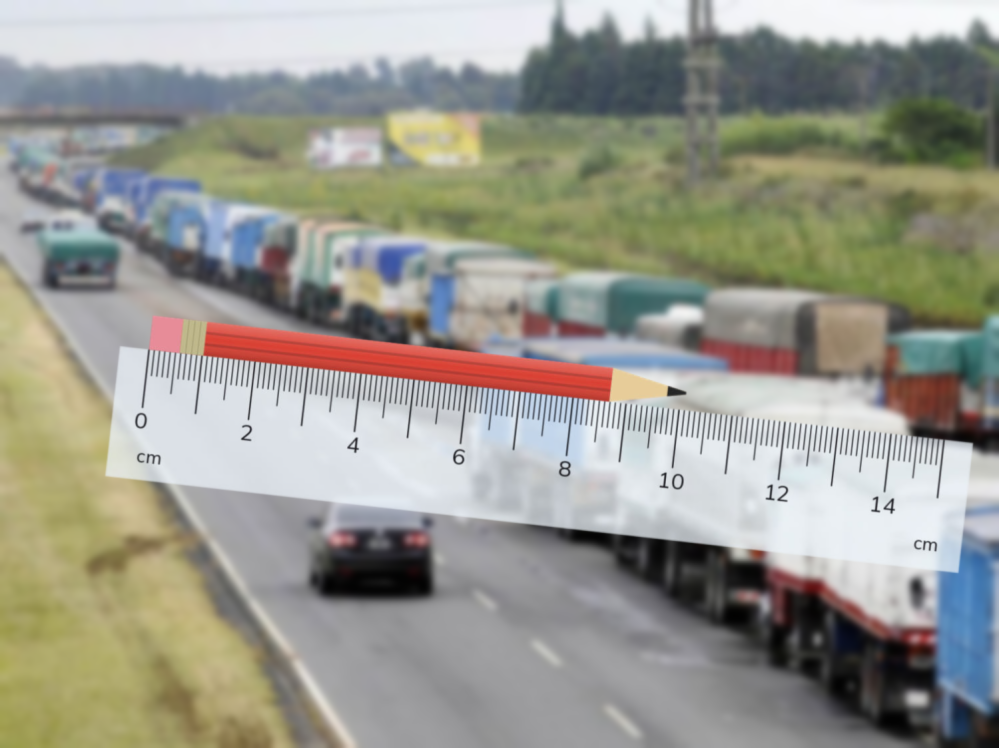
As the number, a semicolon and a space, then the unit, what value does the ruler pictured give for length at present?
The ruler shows 10.1; cm
